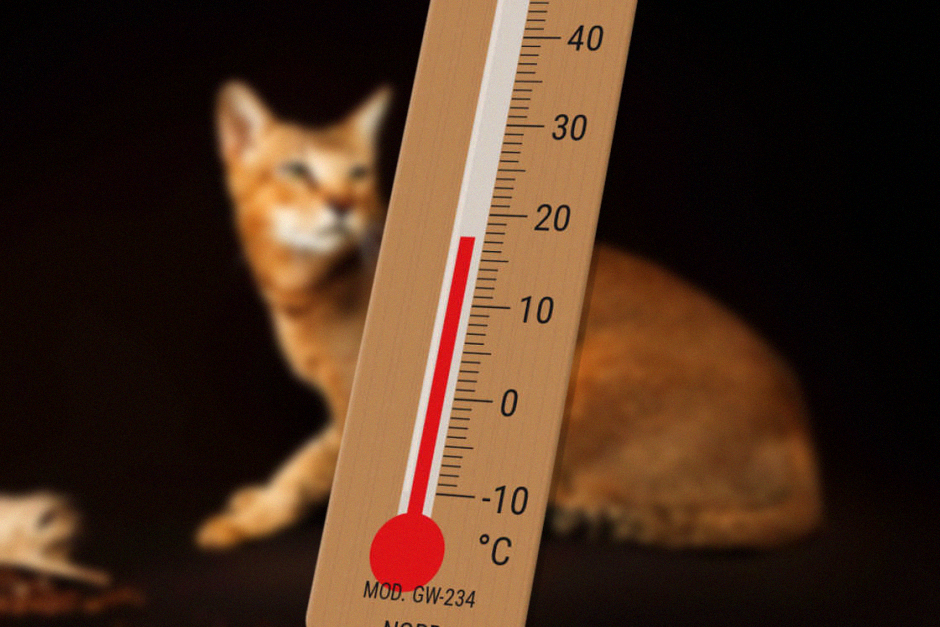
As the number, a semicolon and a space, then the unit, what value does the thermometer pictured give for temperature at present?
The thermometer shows 17.5; °C
